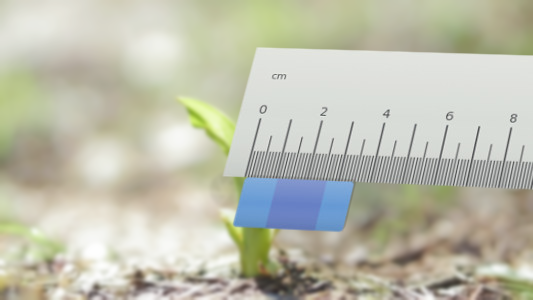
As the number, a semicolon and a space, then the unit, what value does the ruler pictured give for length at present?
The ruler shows 3.5; cm
